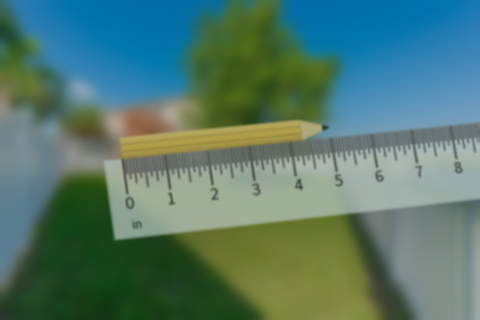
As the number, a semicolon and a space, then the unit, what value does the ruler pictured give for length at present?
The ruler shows 5; in
